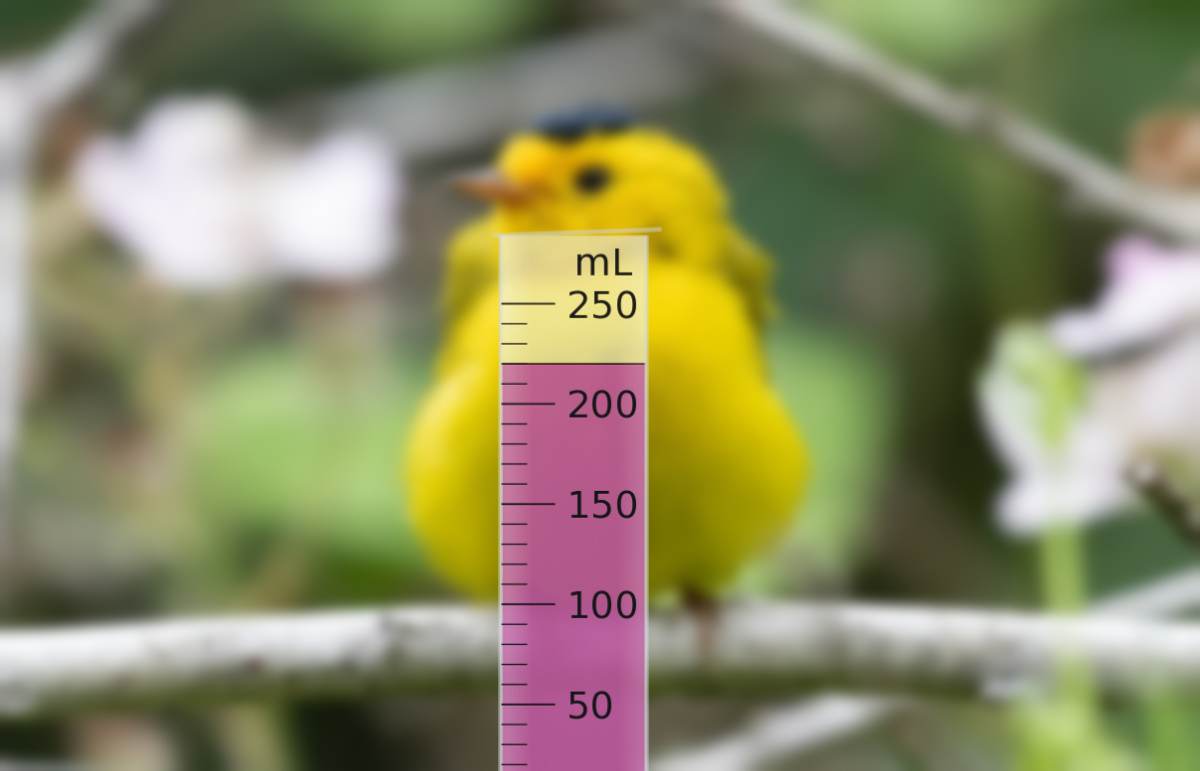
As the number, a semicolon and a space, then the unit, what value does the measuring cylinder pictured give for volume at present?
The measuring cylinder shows 220; mL
